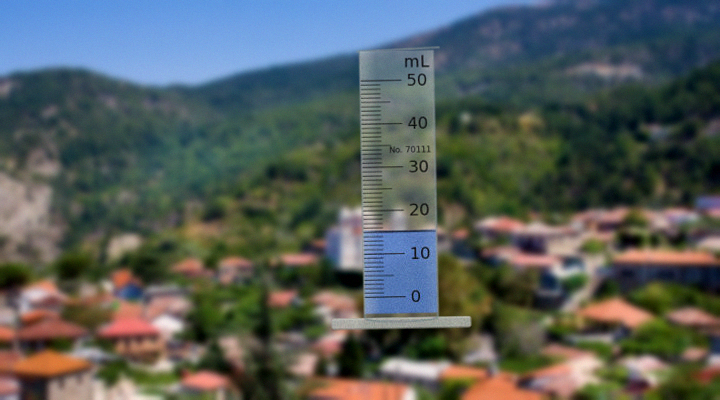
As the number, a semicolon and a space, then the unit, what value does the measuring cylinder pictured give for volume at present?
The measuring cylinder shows 15; mL
